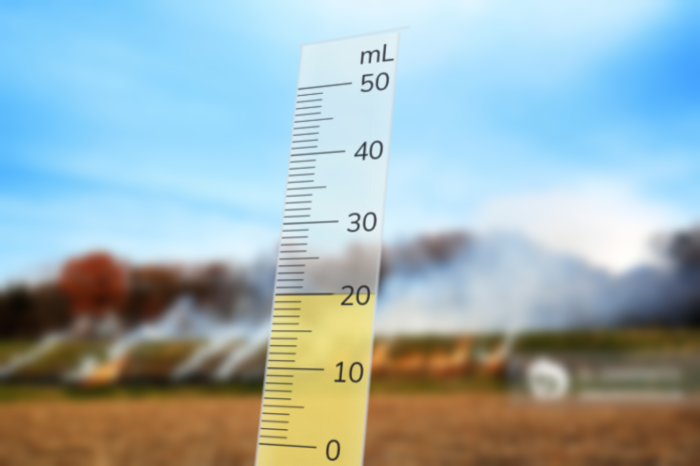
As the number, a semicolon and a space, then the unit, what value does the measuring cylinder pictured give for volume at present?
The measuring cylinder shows 20; mL
